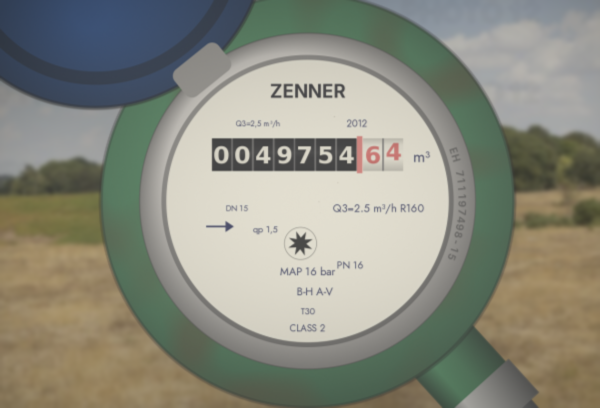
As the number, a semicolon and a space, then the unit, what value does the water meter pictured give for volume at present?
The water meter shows 49754.64; m³
